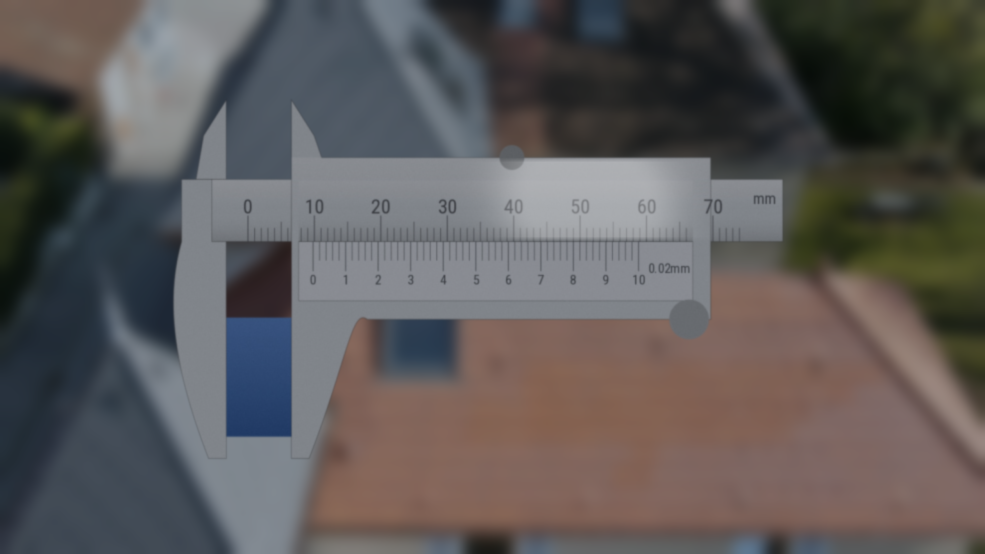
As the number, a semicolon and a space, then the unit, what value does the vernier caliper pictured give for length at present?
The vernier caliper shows 9.8; mm
